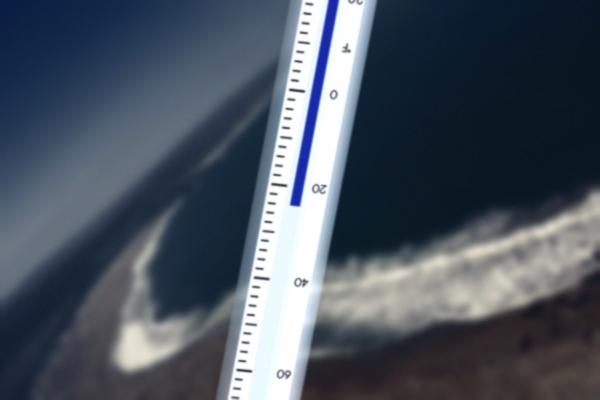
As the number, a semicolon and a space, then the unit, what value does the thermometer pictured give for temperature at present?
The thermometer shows 24; °F
